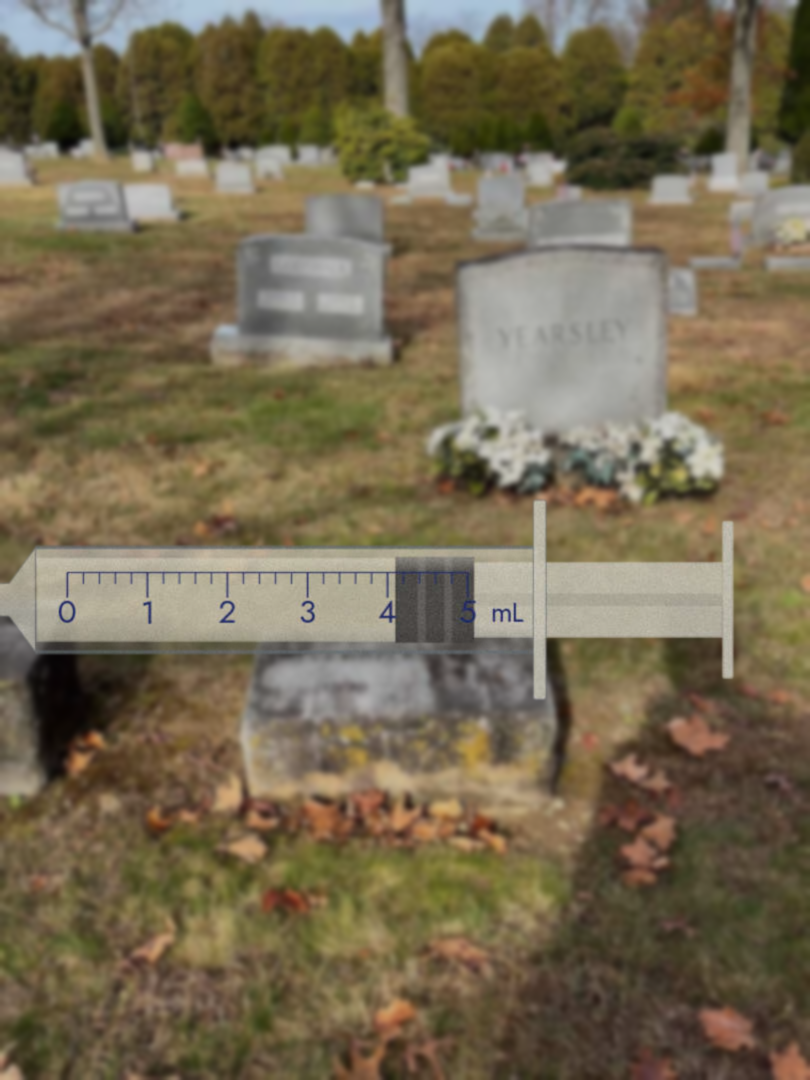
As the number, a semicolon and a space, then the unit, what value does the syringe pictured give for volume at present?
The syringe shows 4.1; mL
